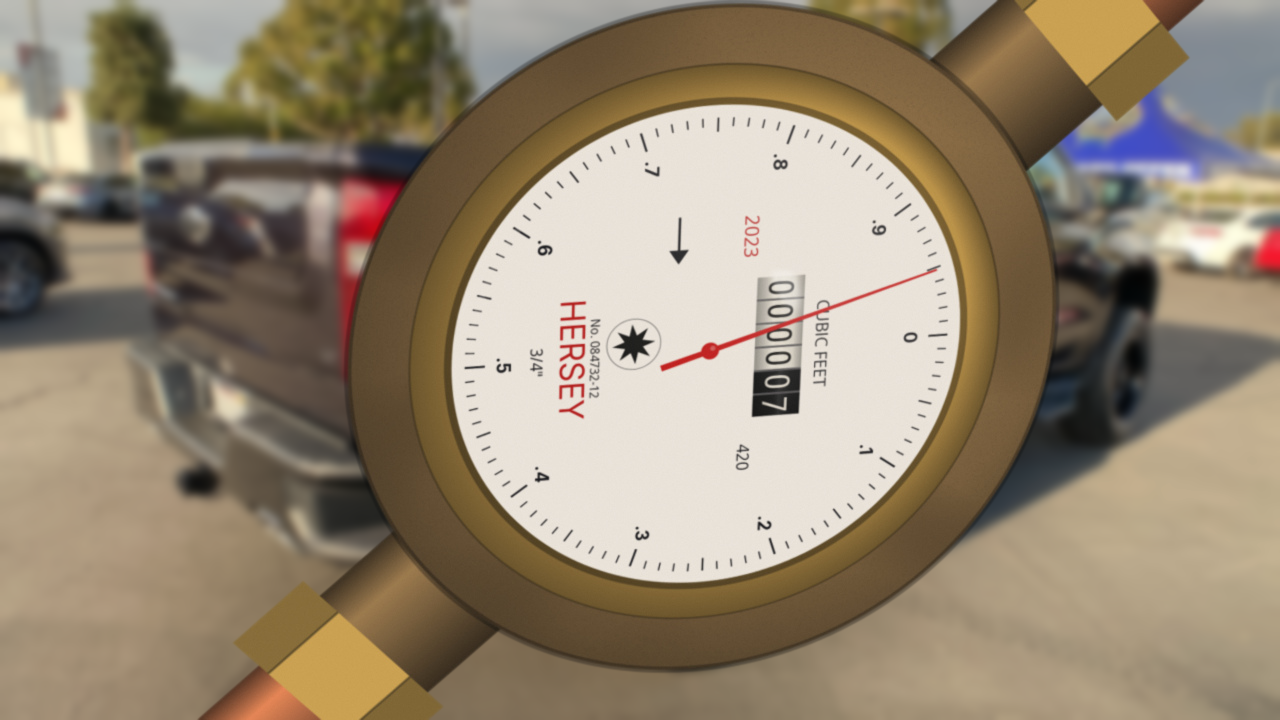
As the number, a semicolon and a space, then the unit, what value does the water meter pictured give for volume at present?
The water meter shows 6.95; ft³
